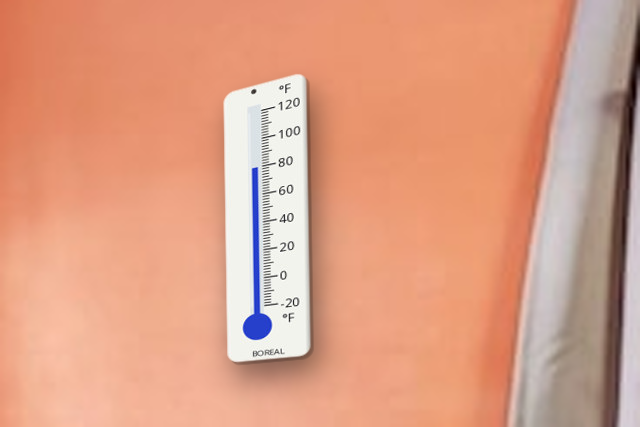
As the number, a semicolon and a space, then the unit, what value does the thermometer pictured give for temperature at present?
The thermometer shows 80; °F
